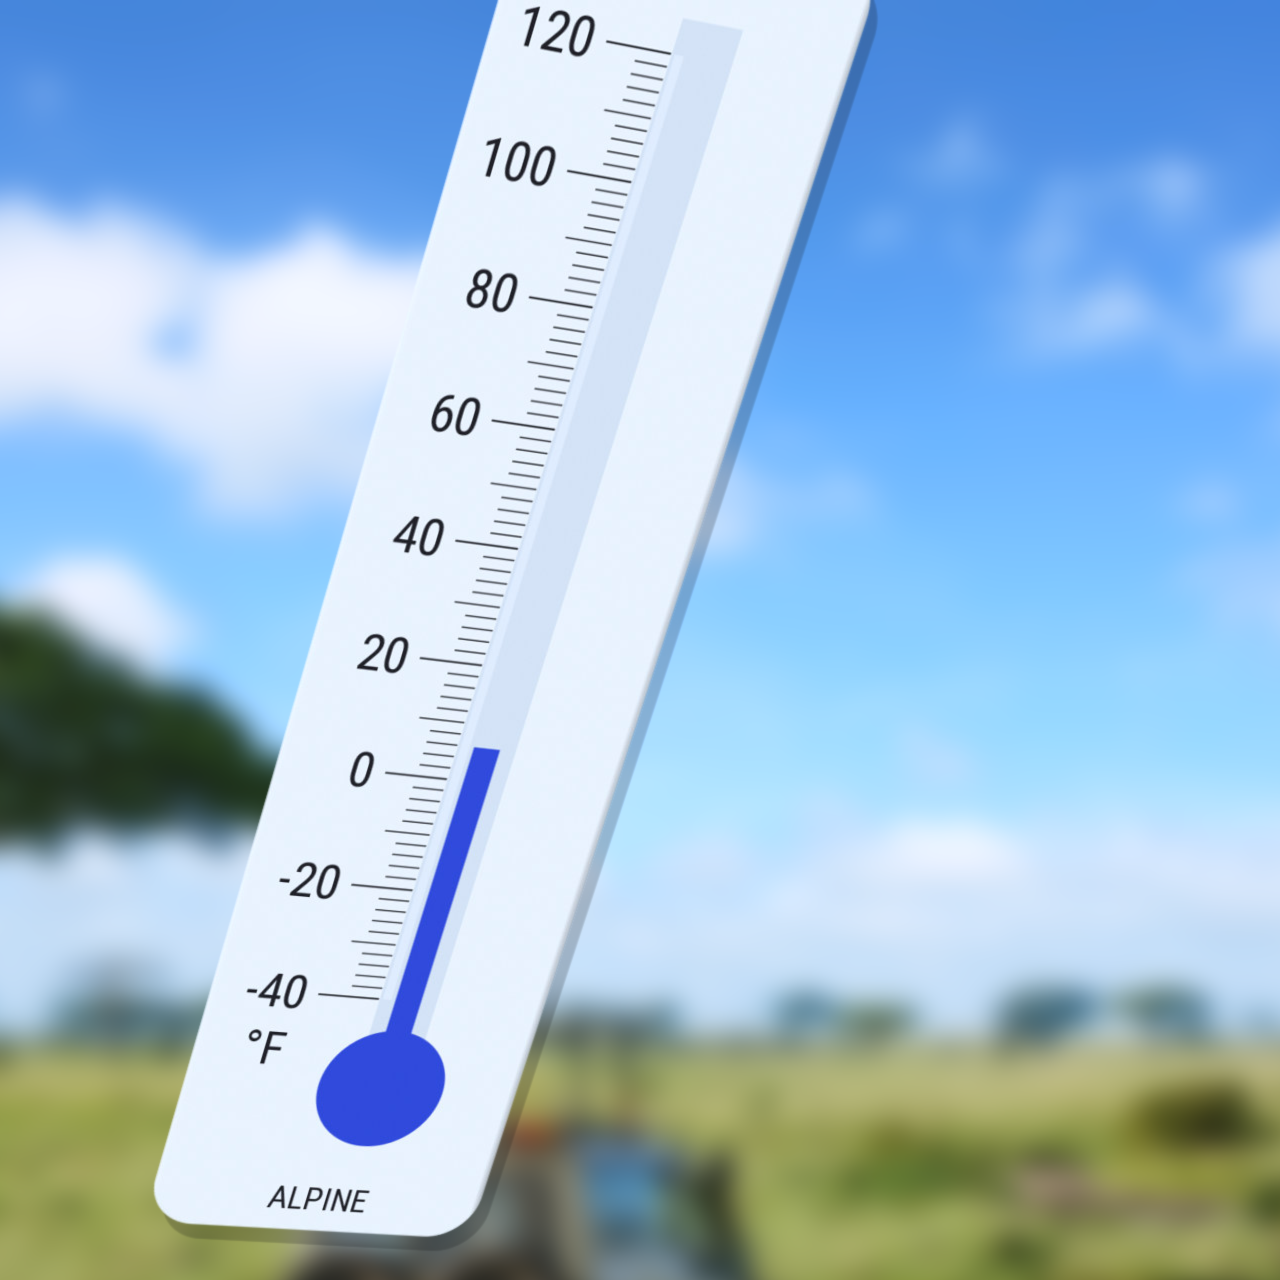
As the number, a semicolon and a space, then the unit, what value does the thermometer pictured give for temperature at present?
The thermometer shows 6; °F
